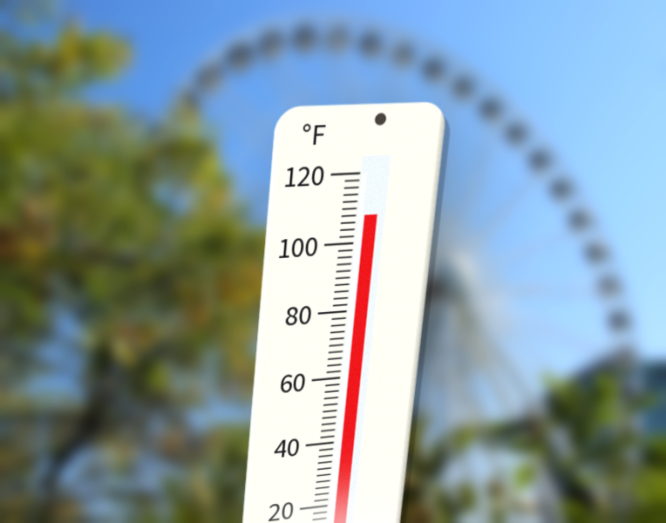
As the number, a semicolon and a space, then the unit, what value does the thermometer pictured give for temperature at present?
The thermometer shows 108; °F
